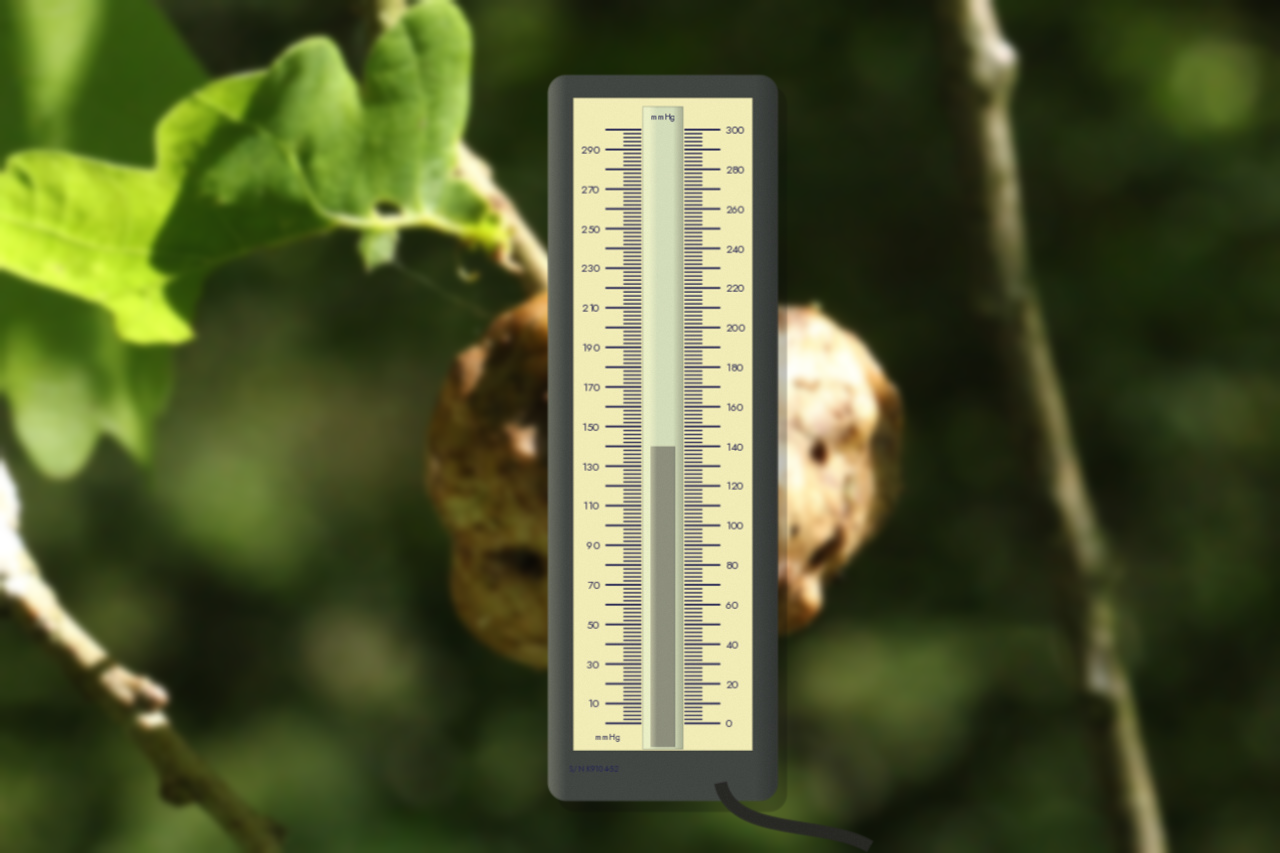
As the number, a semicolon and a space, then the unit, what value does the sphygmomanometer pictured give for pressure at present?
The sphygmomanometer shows 140; mmHg
